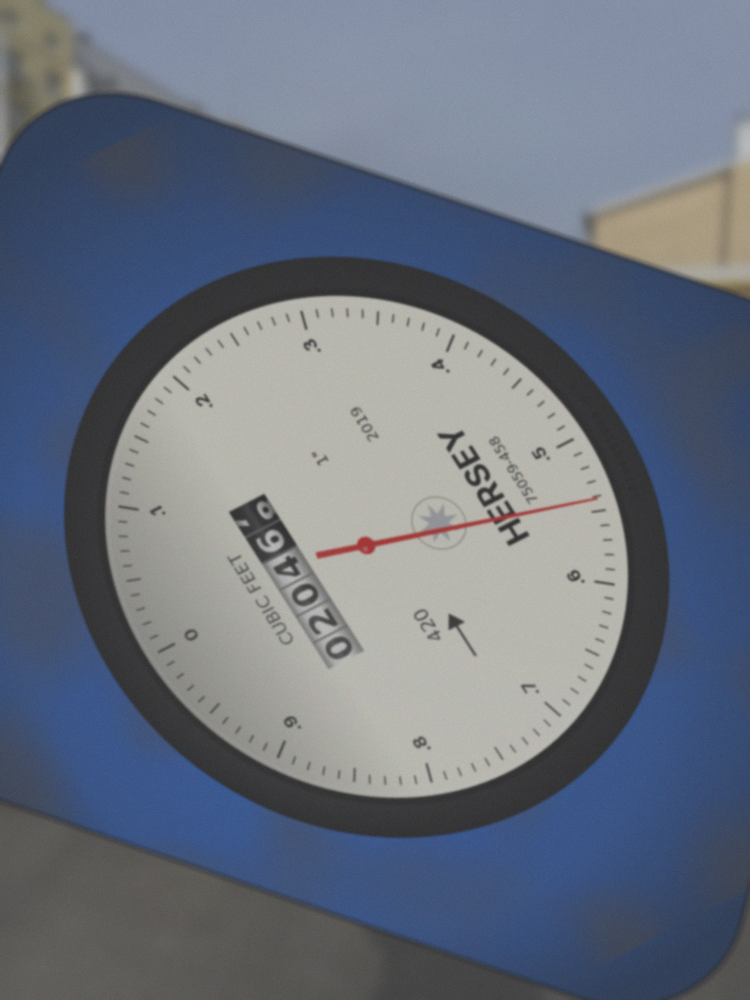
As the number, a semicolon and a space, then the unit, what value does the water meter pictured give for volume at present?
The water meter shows 20467.54; ft³
